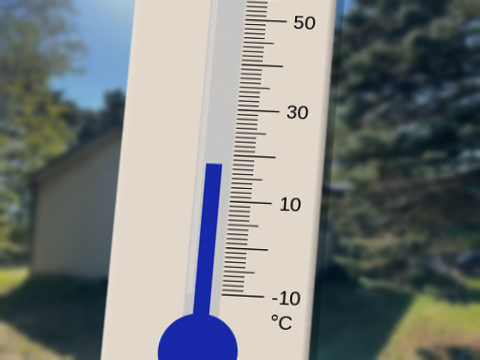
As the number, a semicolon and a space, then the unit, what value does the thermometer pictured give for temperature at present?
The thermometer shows 18; °C
